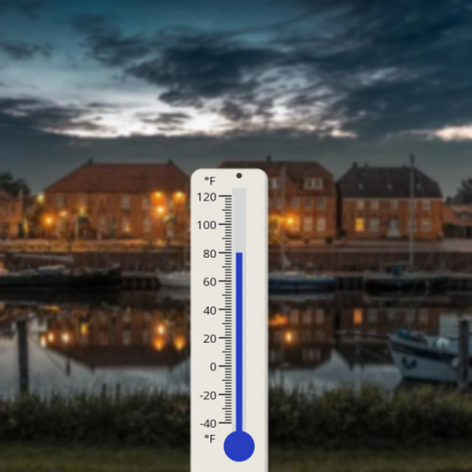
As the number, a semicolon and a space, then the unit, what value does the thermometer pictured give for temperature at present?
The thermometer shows 80; °F
